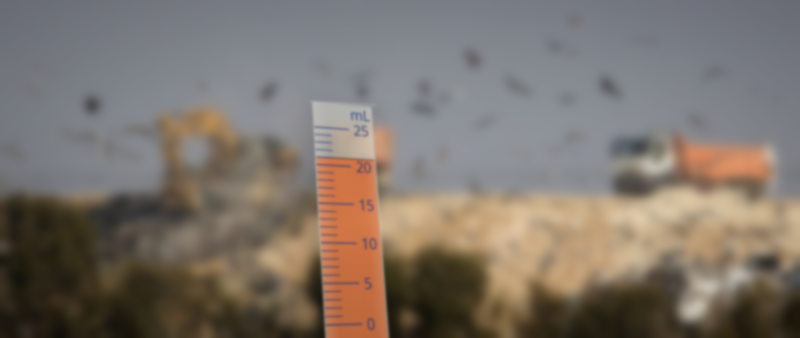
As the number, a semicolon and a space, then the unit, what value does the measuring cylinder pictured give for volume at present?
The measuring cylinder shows 21; mL
